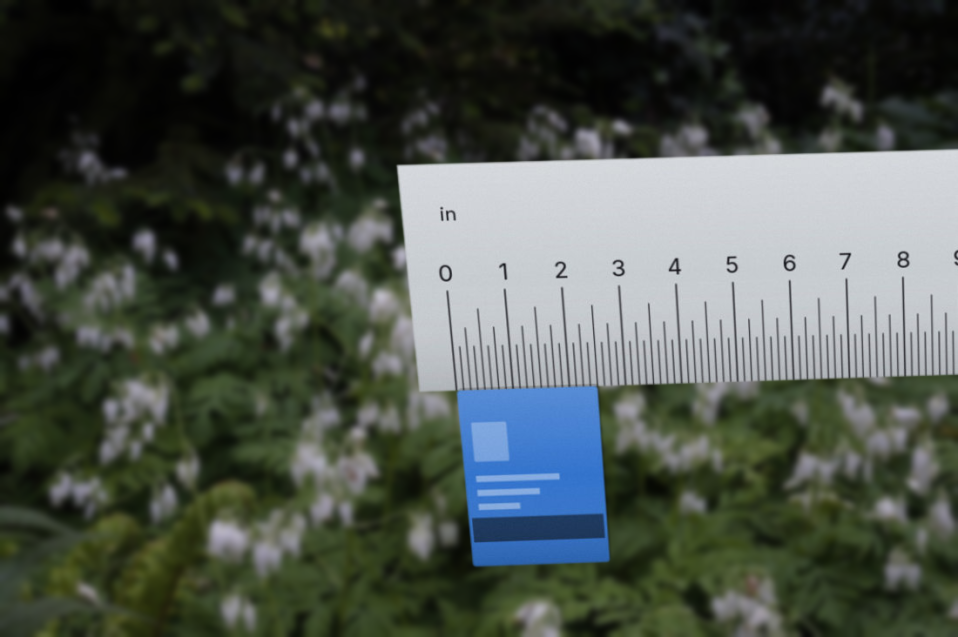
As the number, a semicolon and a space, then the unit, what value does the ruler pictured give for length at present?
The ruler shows 2.5; in
